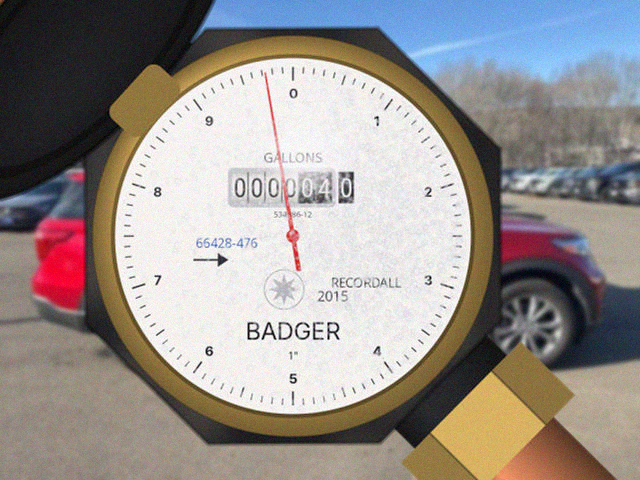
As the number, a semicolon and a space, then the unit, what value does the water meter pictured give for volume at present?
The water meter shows 39.7; gal
